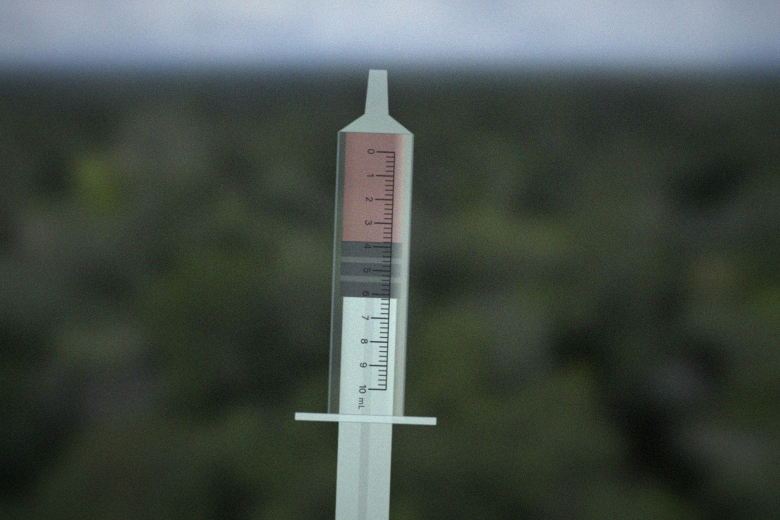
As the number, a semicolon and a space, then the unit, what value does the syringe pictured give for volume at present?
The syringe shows 3.8; mL
